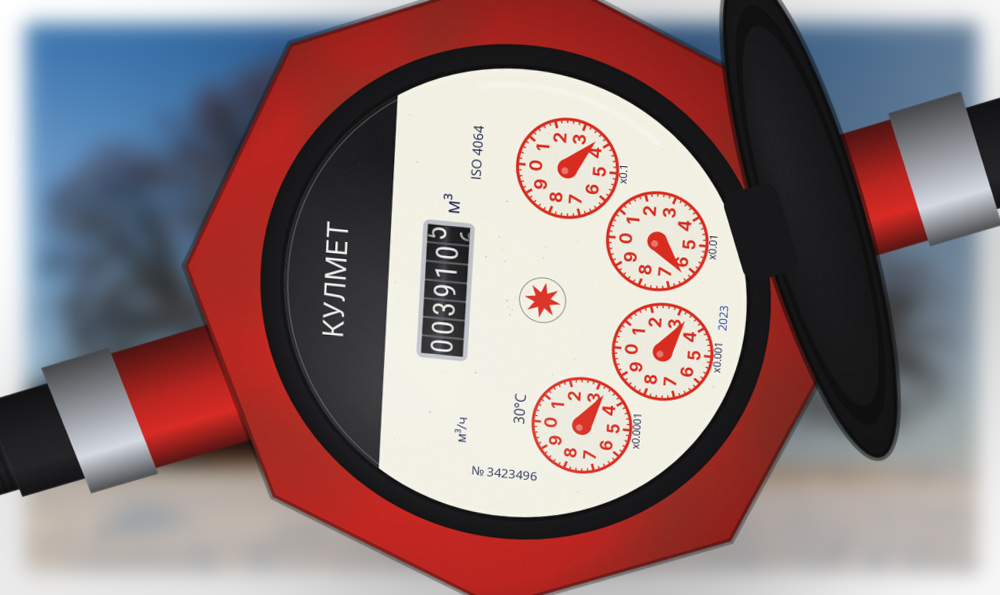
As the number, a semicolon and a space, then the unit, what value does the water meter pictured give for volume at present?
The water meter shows 39105.3633; m³
